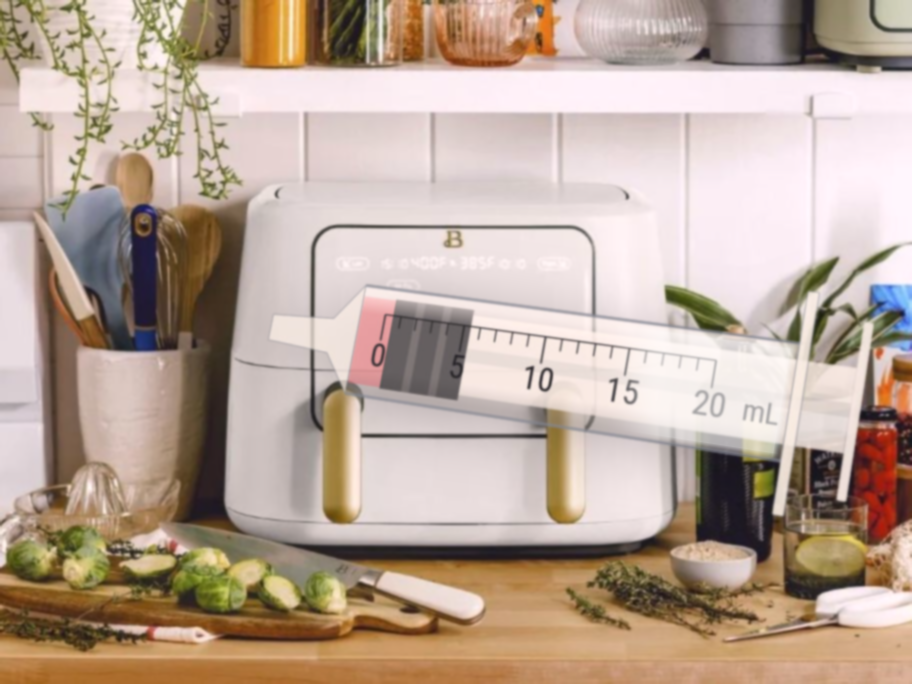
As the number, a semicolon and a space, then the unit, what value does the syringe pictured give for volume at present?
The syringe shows 0.5; mL
